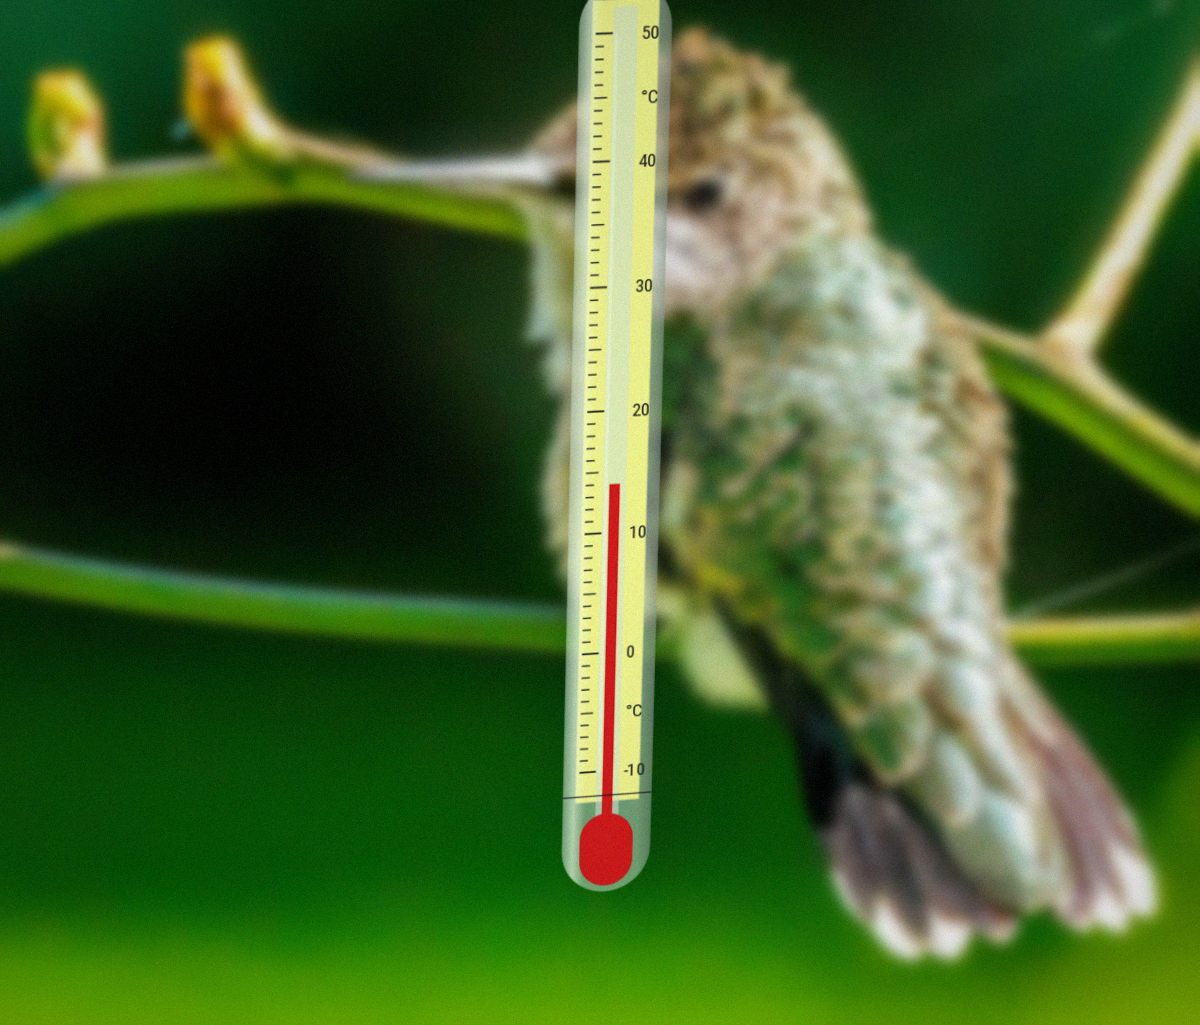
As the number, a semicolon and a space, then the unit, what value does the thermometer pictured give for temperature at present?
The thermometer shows 14; °C
